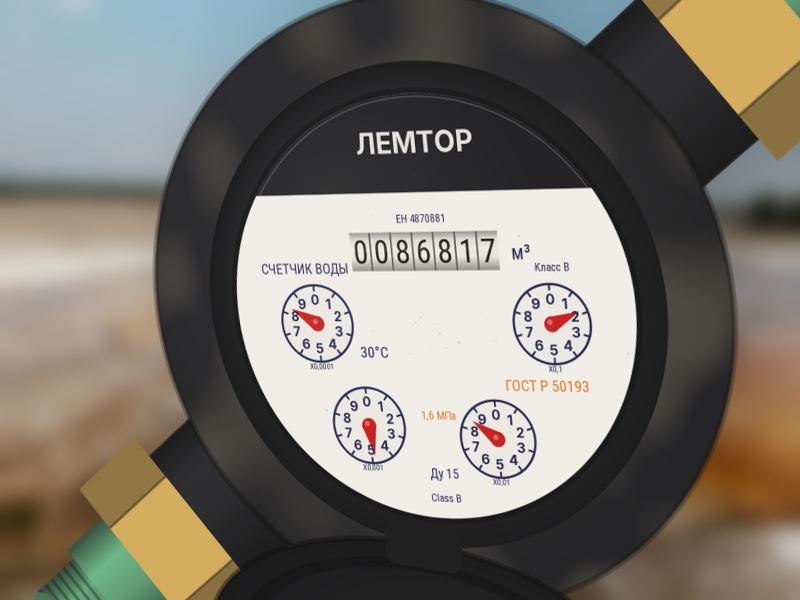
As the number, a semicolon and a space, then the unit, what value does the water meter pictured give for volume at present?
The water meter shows 86817.1848; m³
